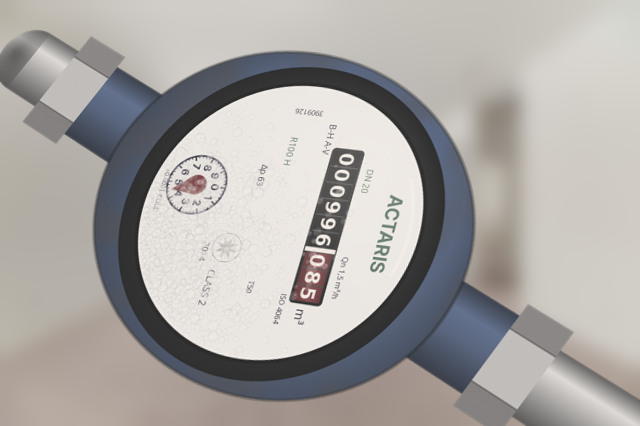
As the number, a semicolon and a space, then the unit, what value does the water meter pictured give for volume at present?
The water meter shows 996.0854; m³
